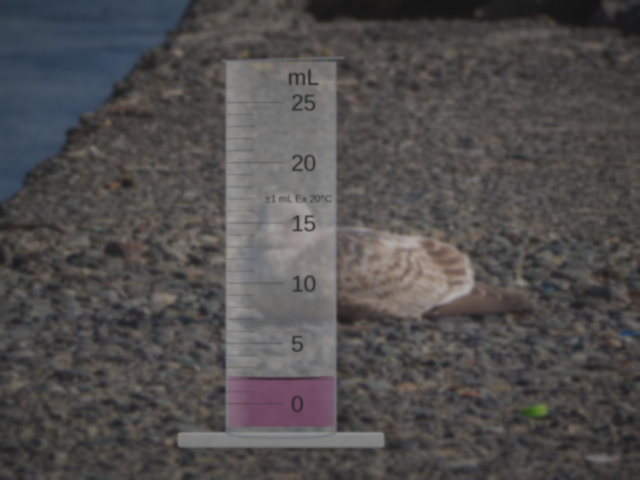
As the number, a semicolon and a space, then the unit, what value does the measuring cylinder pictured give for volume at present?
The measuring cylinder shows 2; mL
